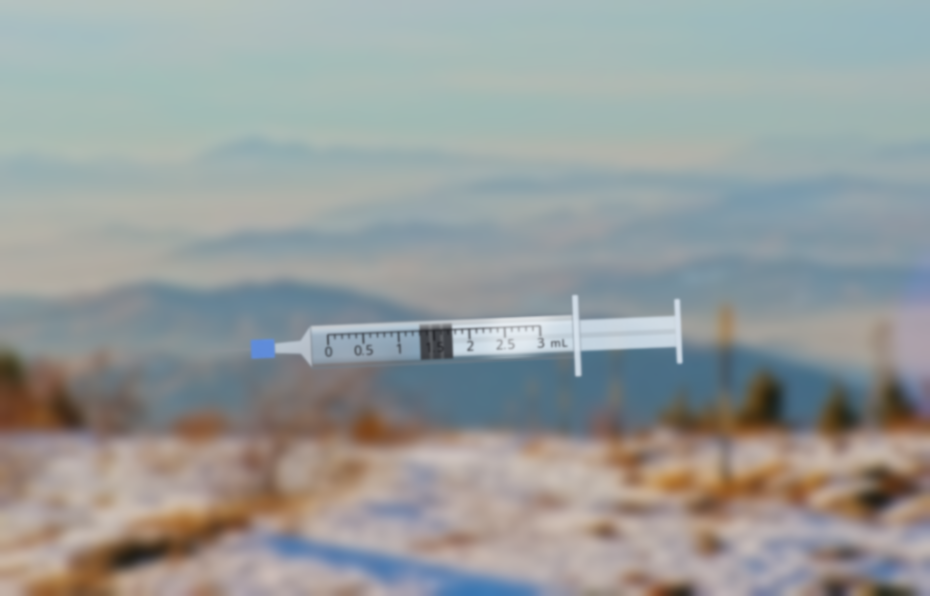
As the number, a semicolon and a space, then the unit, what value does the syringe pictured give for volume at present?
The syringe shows 1.3; mL
